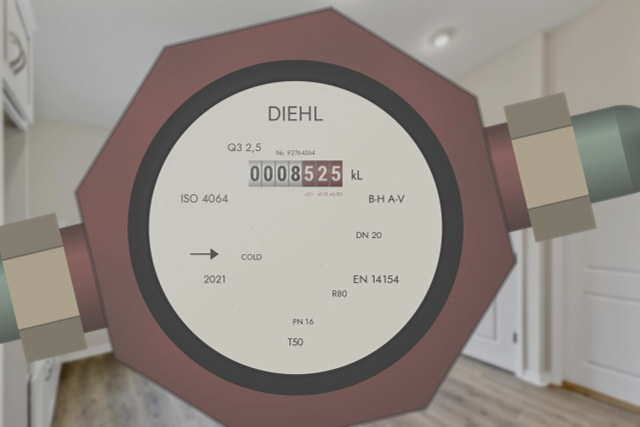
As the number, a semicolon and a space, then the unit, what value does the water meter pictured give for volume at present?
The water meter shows 8.525; kL
